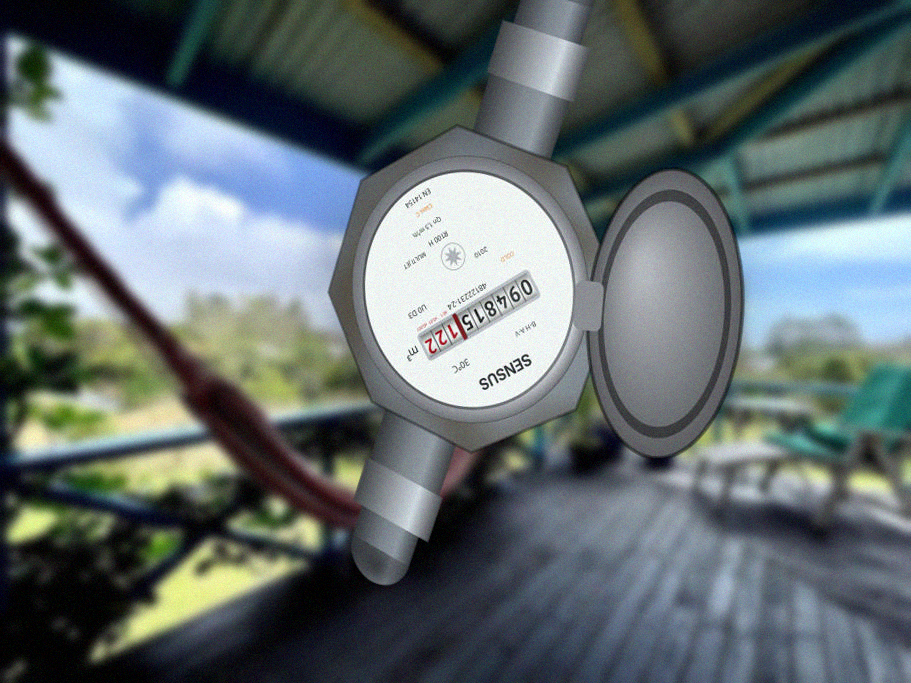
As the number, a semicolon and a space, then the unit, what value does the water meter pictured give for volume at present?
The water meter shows 94815.122; m³
